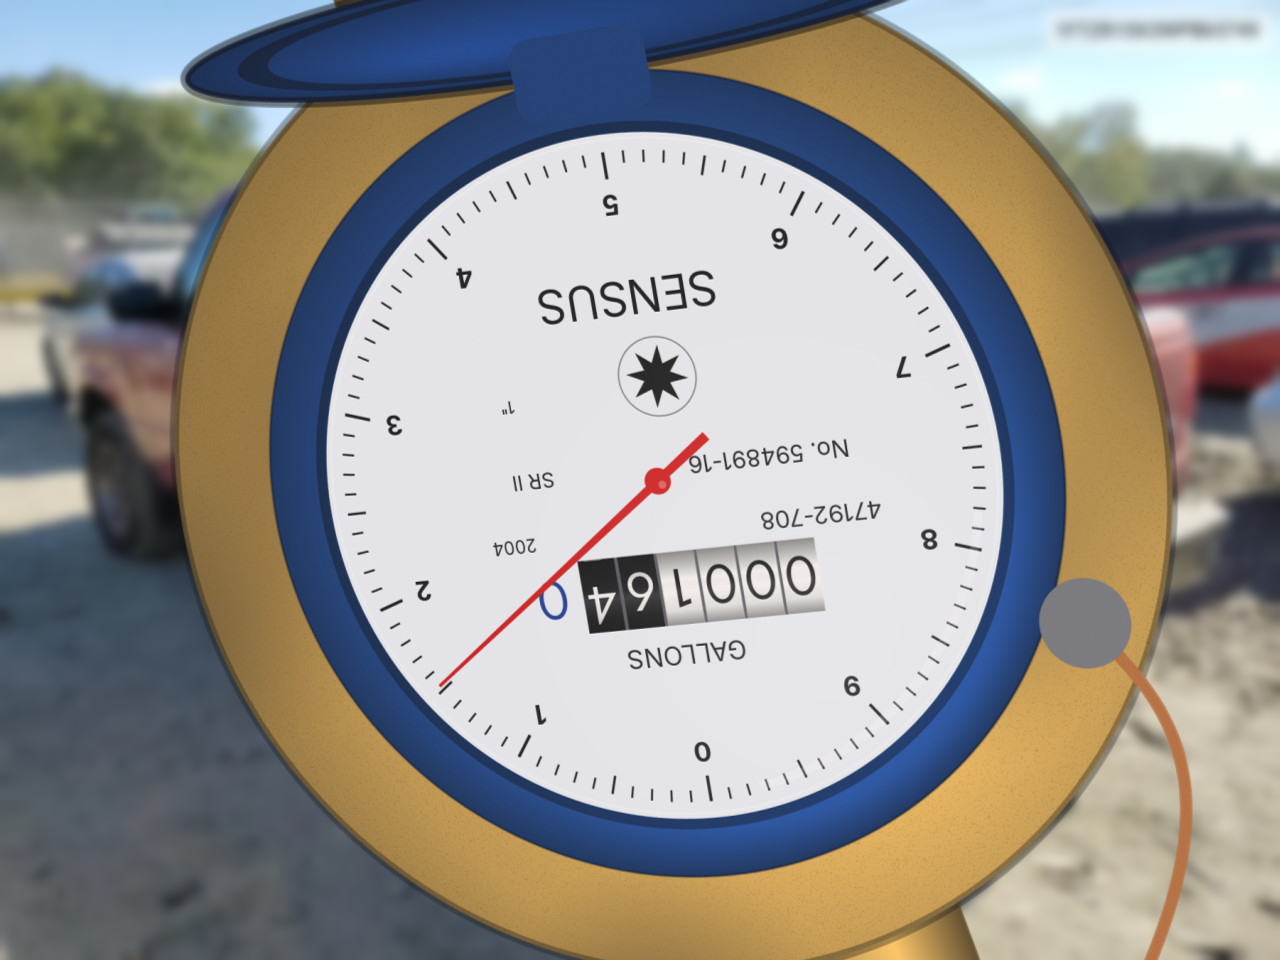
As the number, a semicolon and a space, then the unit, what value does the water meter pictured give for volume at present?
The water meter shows 1641.5; gal
